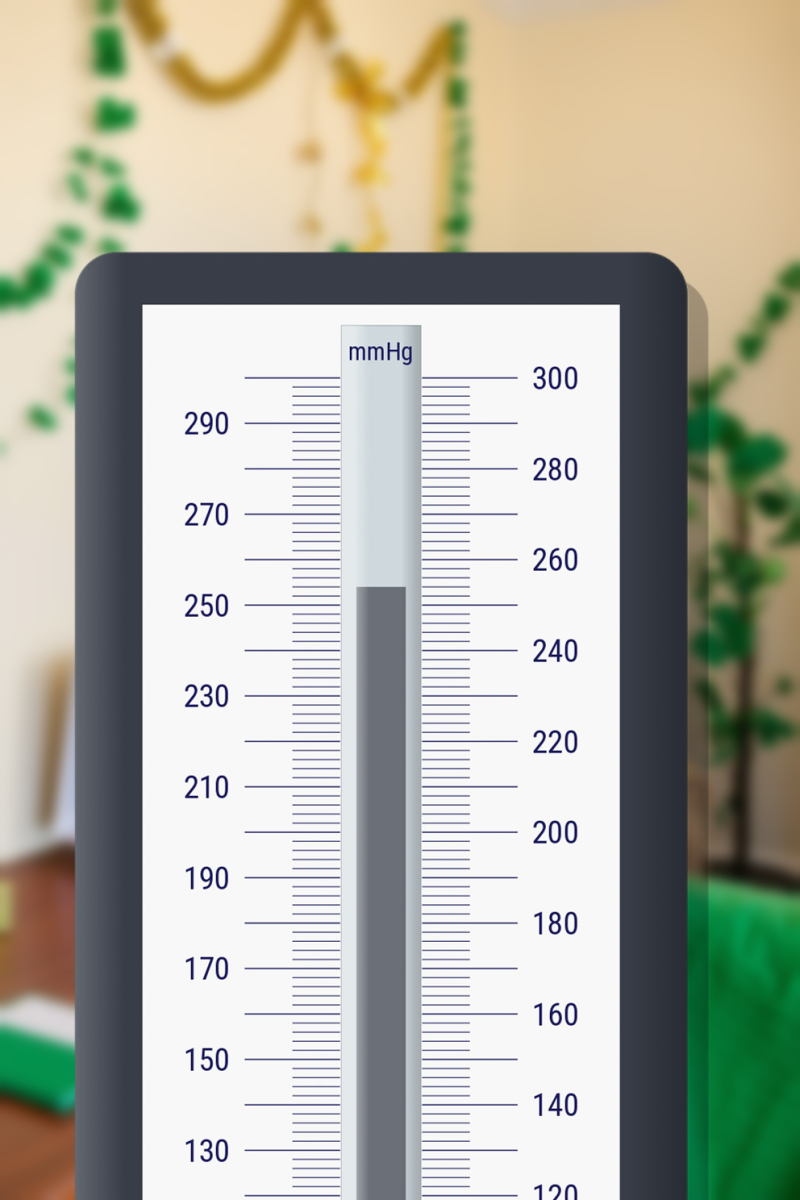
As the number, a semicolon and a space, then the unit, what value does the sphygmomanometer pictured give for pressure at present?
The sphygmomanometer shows 254; mmHg
